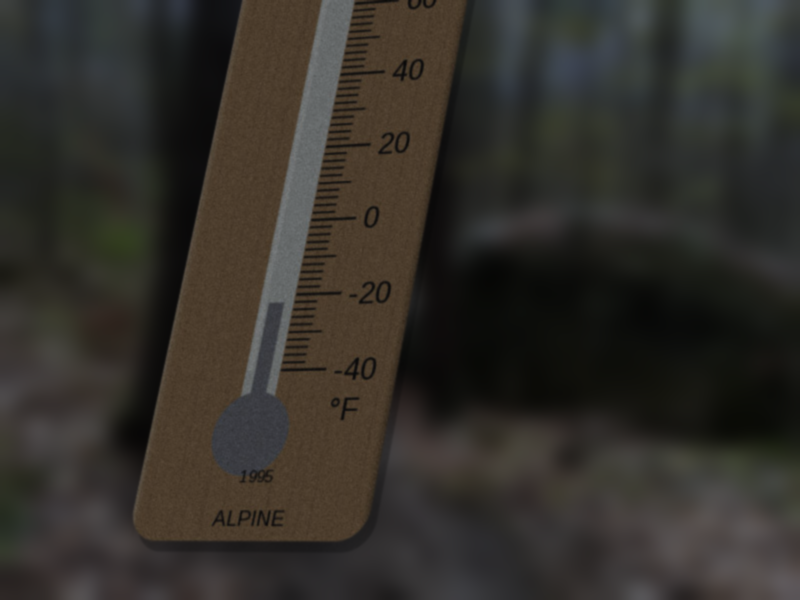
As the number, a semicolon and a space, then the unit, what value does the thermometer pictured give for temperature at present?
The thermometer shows -22; °F
